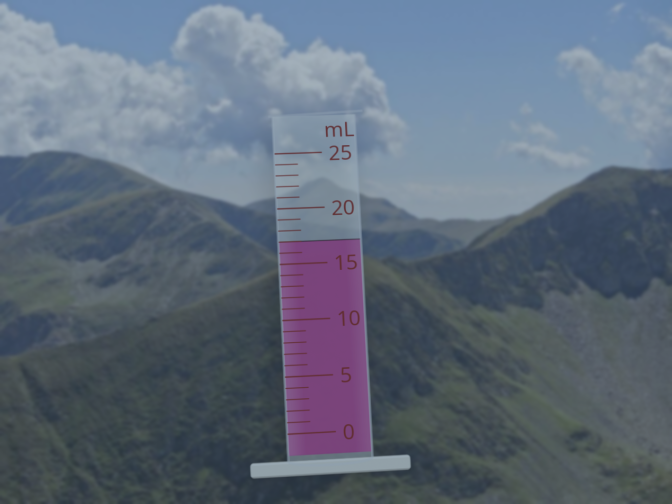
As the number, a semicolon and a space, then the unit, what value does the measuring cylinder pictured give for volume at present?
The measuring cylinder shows 17; mL
